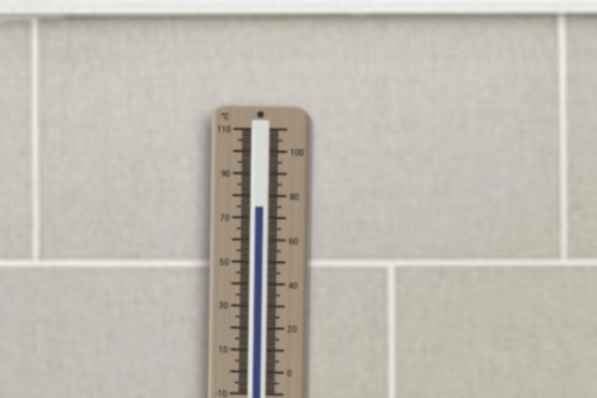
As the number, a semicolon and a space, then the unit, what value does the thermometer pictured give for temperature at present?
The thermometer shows 75; °C
